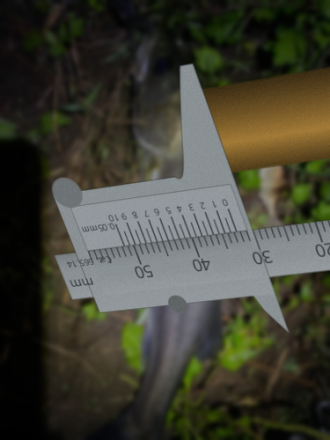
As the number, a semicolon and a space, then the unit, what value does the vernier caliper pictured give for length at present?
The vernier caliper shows 32.6; mm
